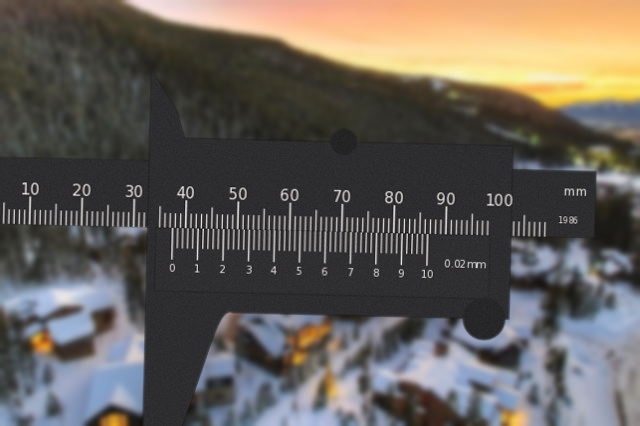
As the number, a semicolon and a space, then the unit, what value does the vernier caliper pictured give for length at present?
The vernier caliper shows 37.5; mm
